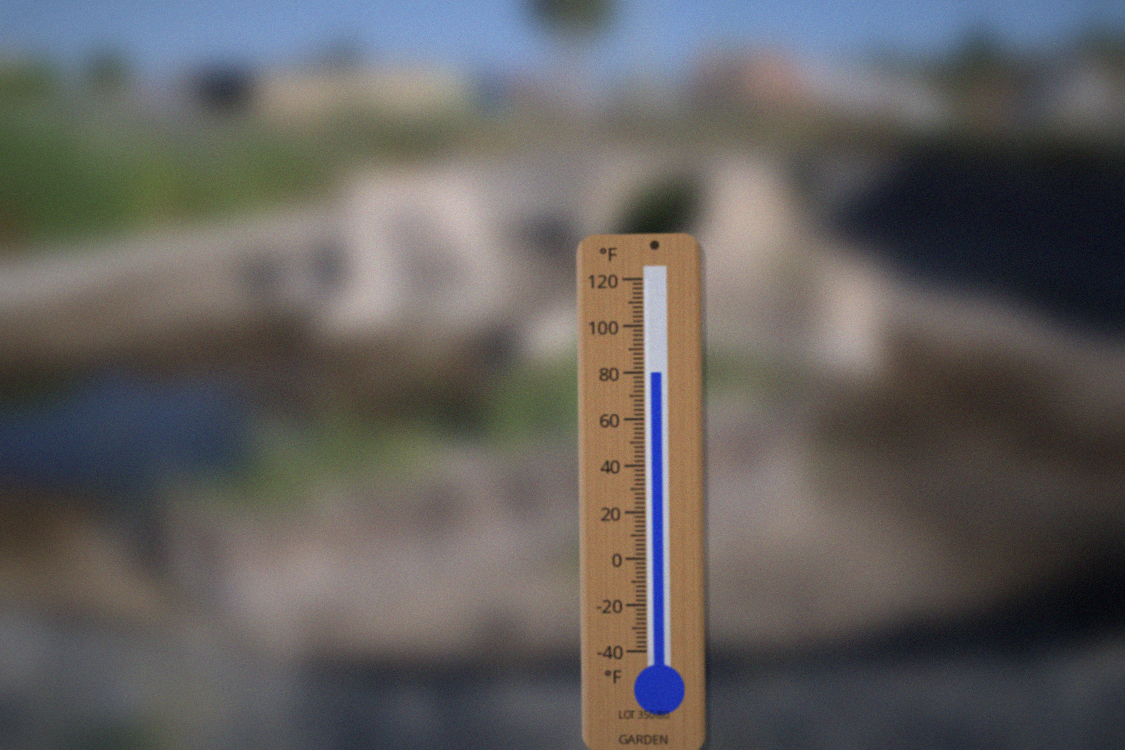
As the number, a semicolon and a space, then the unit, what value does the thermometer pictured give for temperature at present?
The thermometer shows 80; °F
